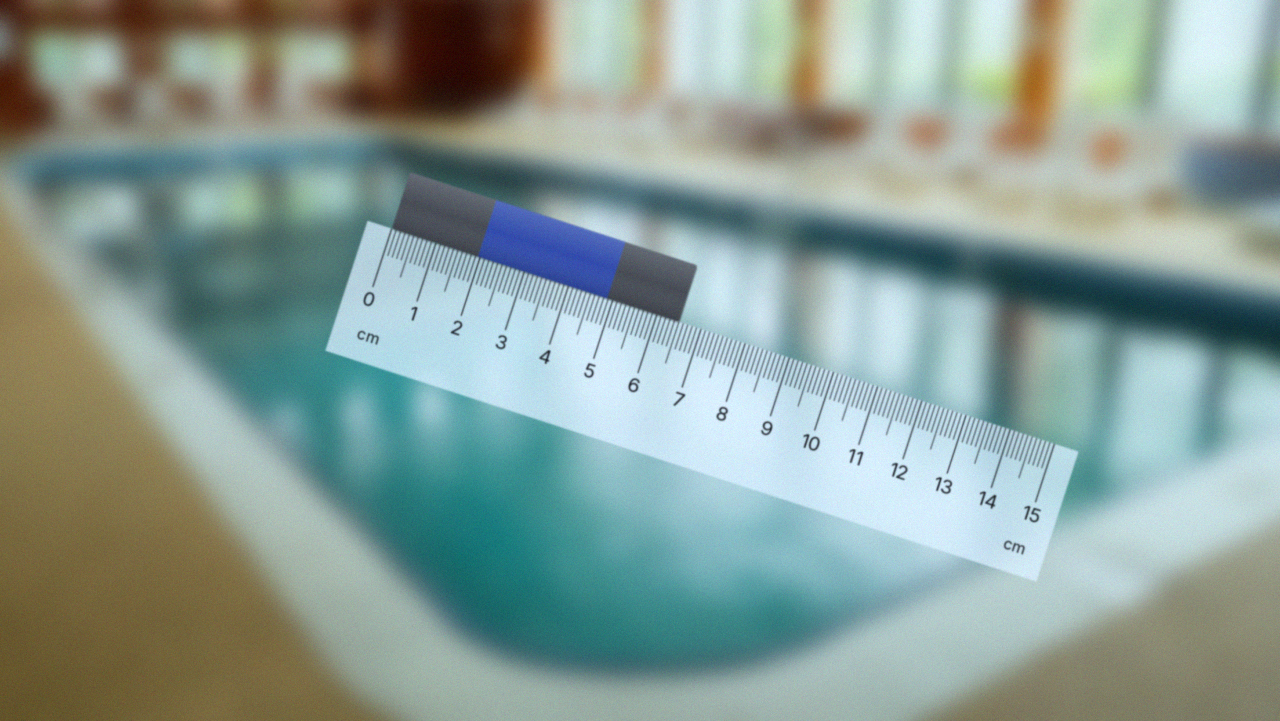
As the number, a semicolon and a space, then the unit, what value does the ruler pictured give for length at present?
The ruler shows 6.5; cm
